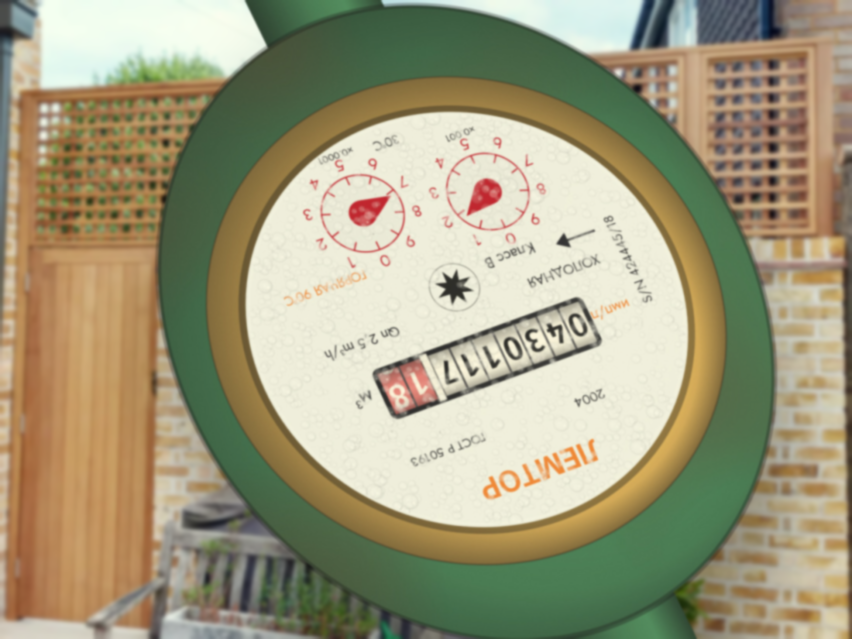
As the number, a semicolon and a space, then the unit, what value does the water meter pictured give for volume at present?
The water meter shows 430117.1817; m³
